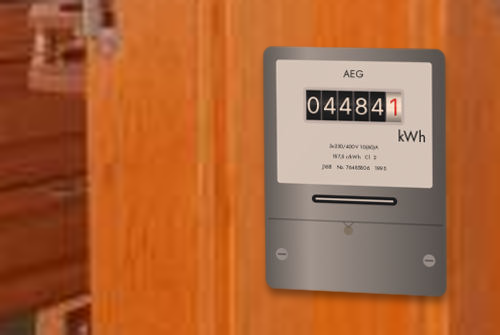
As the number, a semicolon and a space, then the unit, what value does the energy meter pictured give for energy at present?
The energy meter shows 4484.1; kWh
